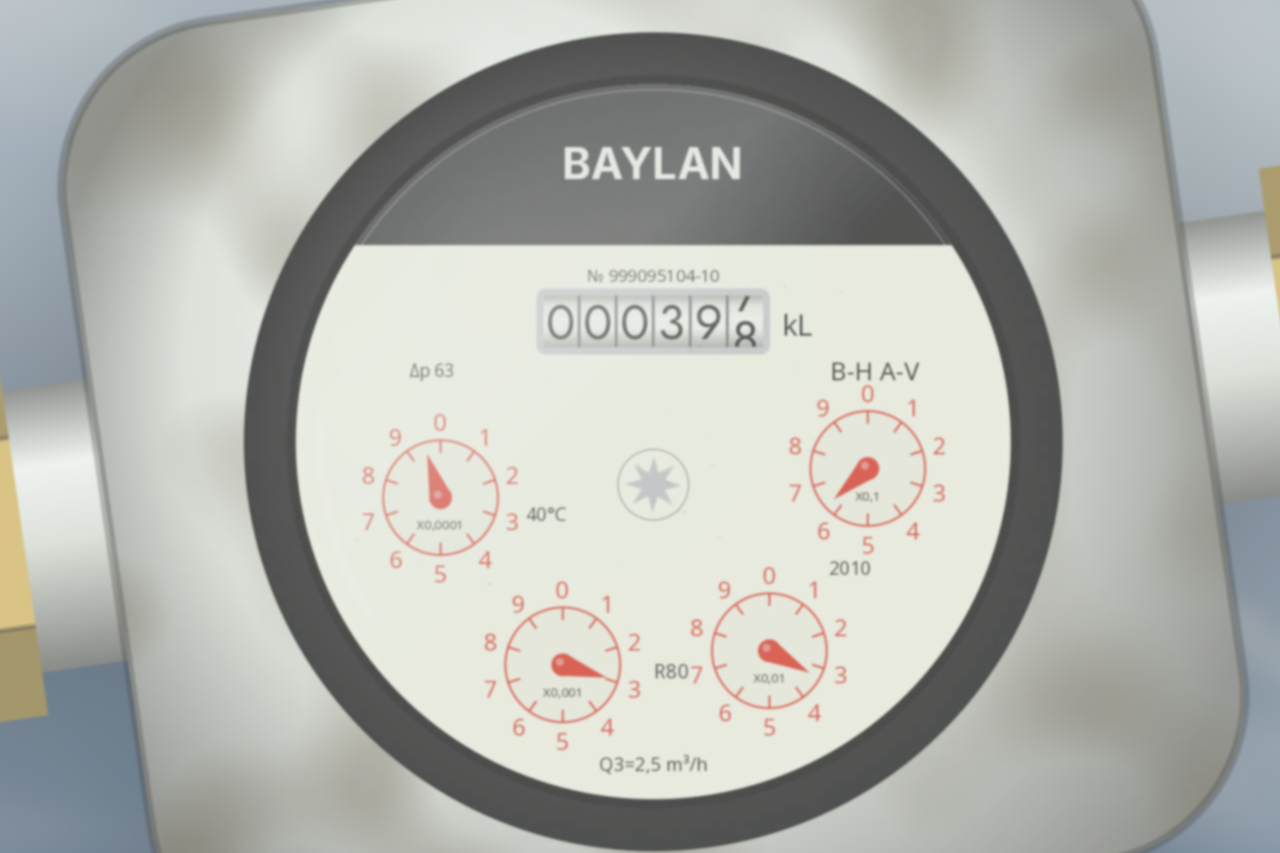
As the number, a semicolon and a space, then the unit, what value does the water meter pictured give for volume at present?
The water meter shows 397.6329; kL
